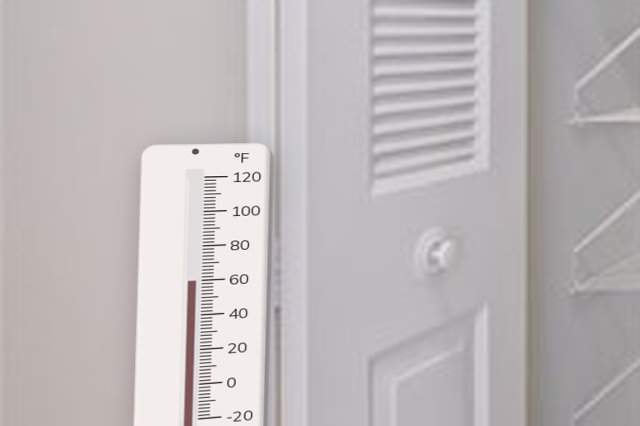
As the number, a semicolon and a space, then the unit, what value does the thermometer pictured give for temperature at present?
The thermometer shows 60; °F
